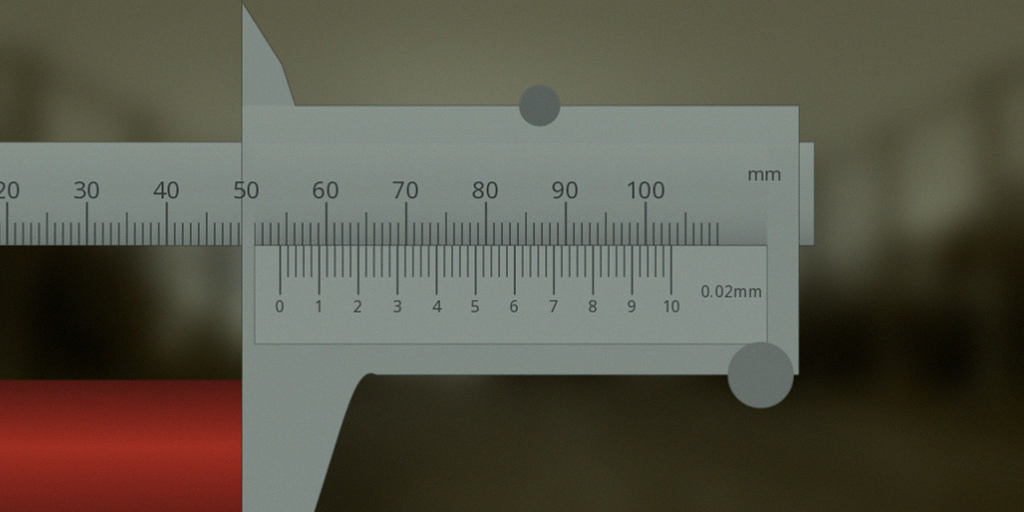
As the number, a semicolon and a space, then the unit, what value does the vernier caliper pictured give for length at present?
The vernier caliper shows 54.2; mm
